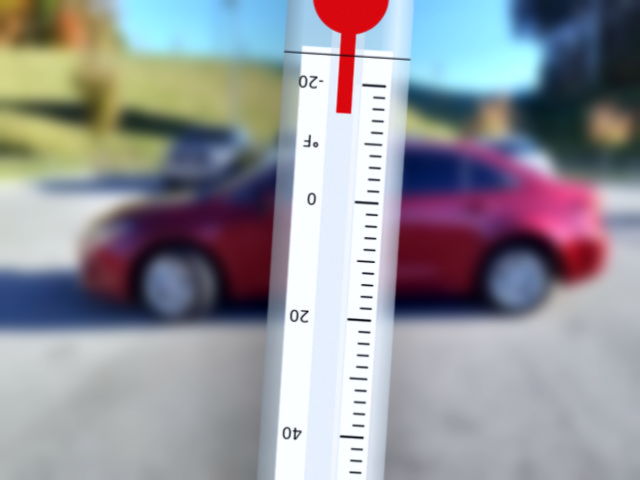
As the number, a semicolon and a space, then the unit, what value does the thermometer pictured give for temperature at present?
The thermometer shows -15; °F
